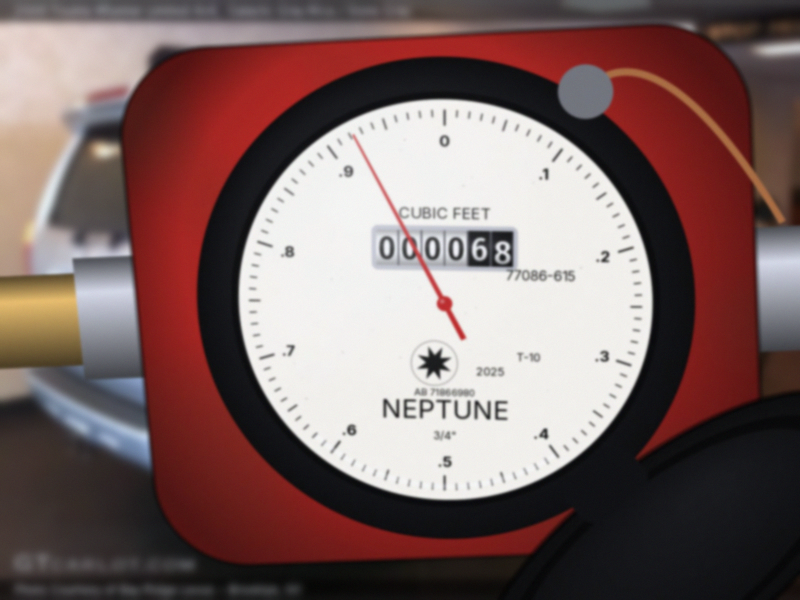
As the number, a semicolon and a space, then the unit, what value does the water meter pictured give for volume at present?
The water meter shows 67.92; ft³
